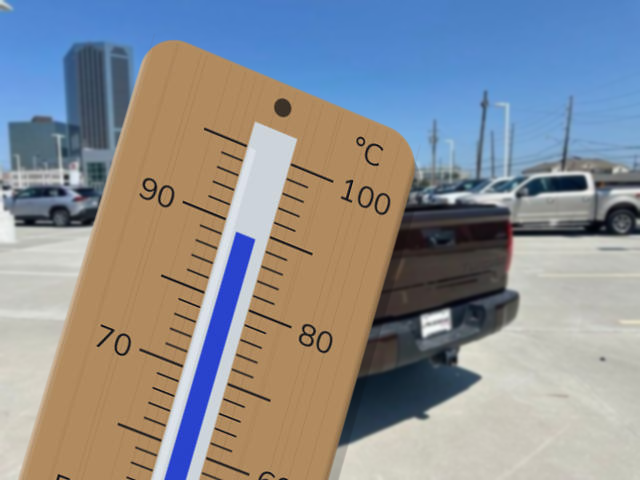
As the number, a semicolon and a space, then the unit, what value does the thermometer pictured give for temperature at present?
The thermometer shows 89; °C
